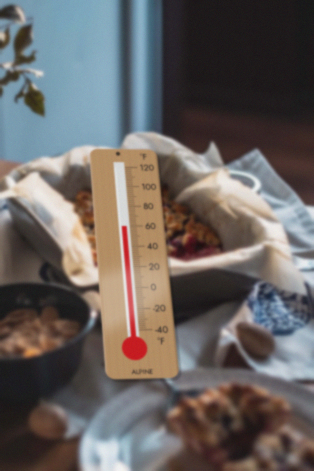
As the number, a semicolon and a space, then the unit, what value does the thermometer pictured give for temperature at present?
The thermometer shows 60; °F
